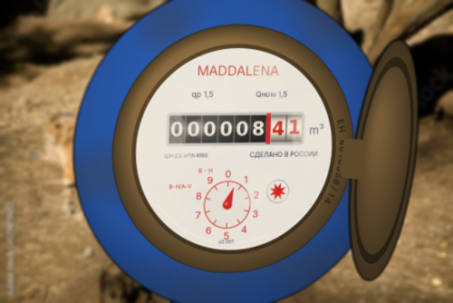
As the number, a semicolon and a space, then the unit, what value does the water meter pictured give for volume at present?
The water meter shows 8.410; m³
